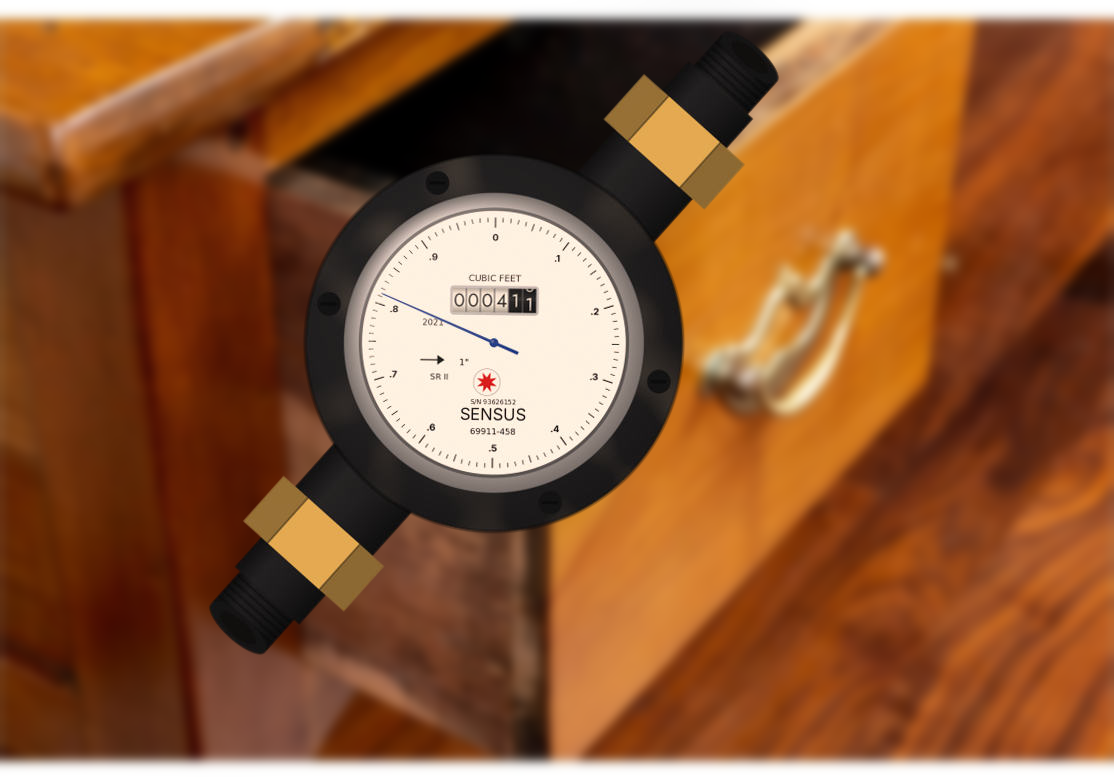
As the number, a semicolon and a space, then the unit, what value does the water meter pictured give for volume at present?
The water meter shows 410.81; ft³
